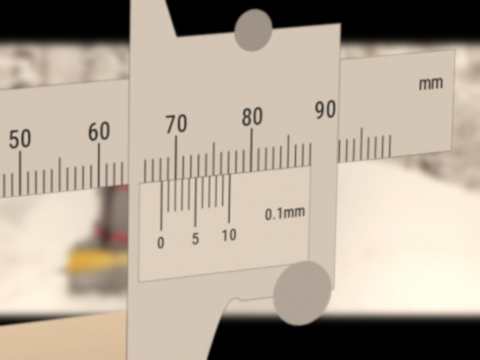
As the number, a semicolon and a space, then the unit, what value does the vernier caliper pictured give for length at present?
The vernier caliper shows 68.2; mm
